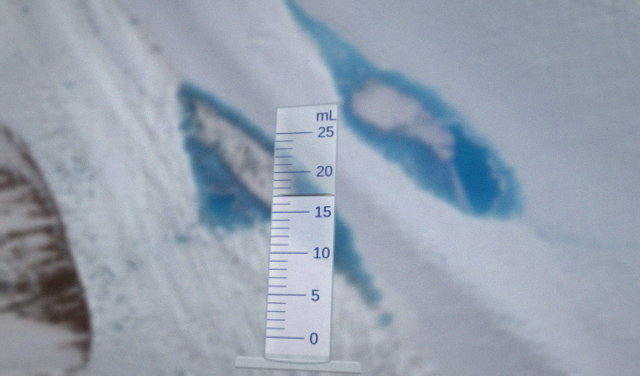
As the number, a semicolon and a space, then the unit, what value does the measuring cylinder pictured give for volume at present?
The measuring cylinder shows 17; mL
